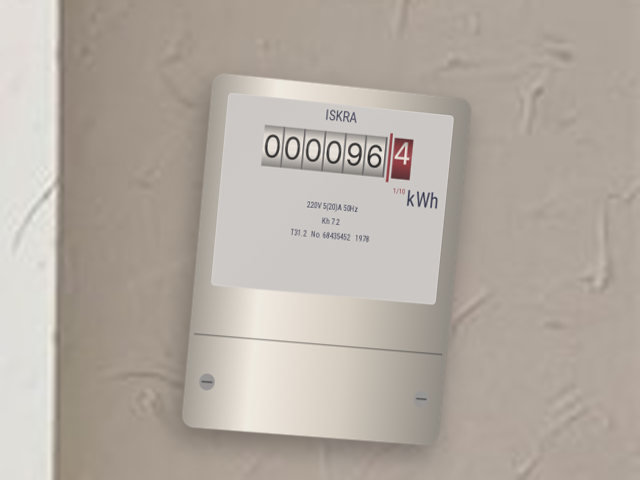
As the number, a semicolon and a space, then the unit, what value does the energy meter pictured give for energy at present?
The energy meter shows 96.4; kWh
